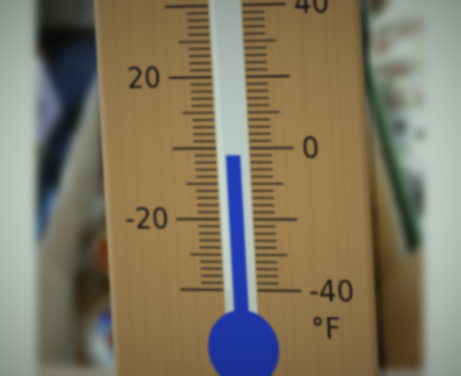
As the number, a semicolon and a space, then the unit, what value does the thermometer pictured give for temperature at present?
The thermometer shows -2; °F
